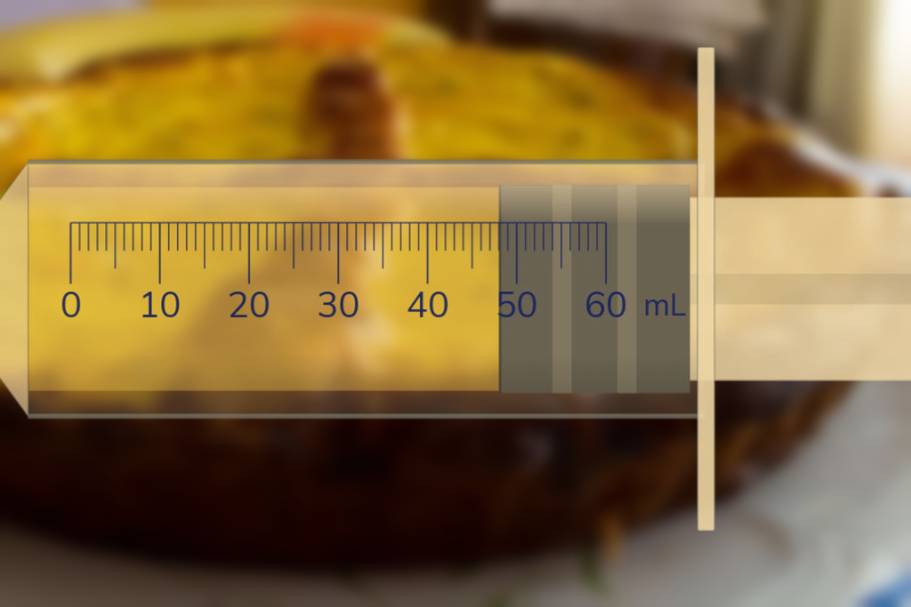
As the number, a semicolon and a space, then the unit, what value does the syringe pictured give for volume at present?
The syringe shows 48; mL
